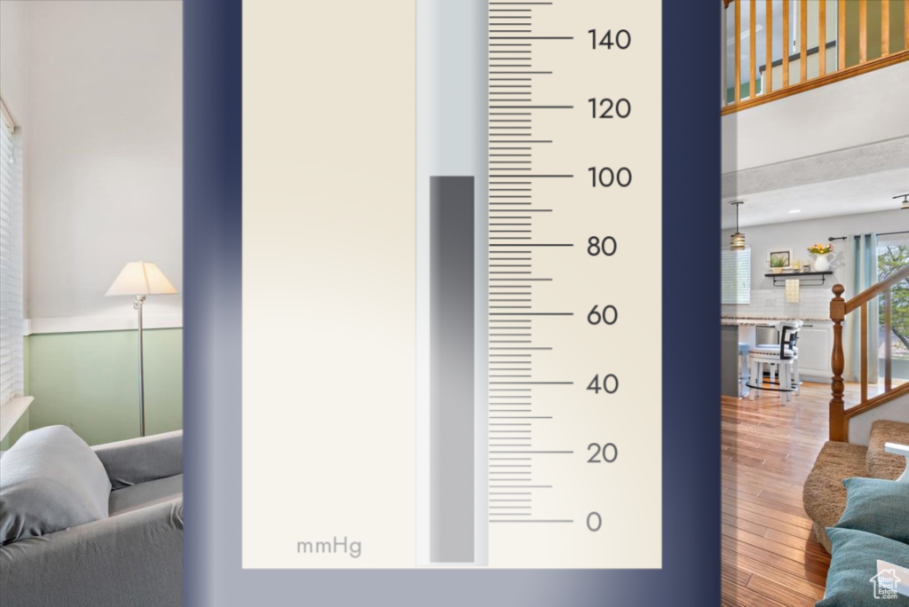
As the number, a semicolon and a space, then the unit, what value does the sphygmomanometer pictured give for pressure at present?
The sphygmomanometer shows 100; mmHg
